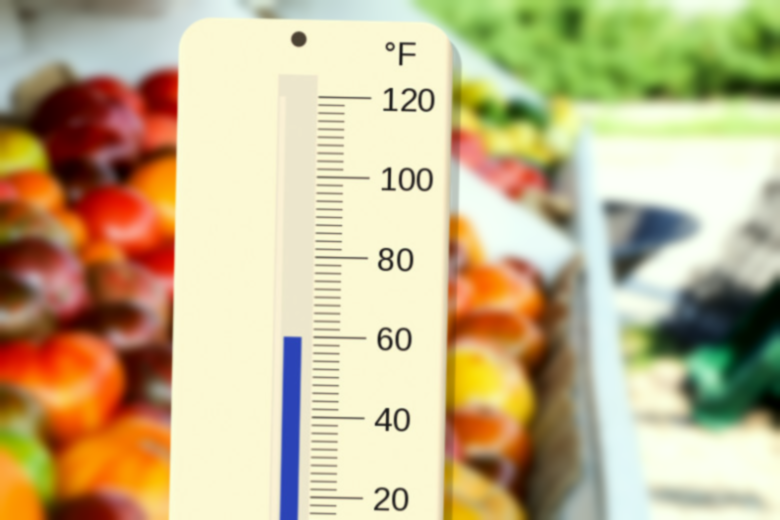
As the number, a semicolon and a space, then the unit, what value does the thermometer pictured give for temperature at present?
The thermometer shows 60; °F
